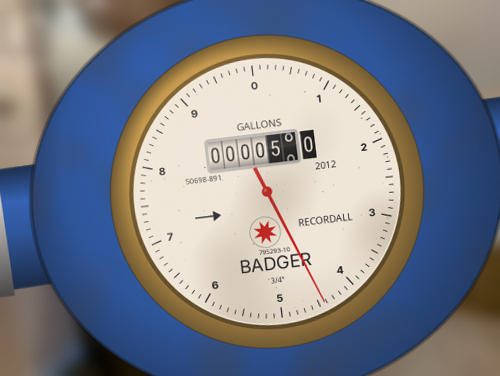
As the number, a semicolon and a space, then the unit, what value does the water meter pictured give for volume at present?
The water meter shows 584.4; gal
